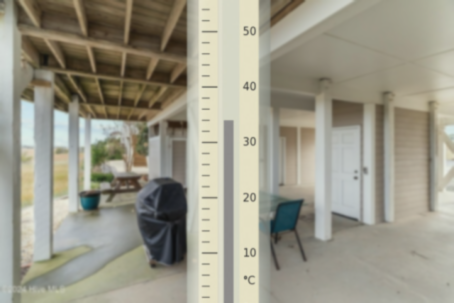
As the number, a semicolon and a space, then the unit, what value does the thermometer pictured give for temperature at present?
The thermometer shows 34; °C
